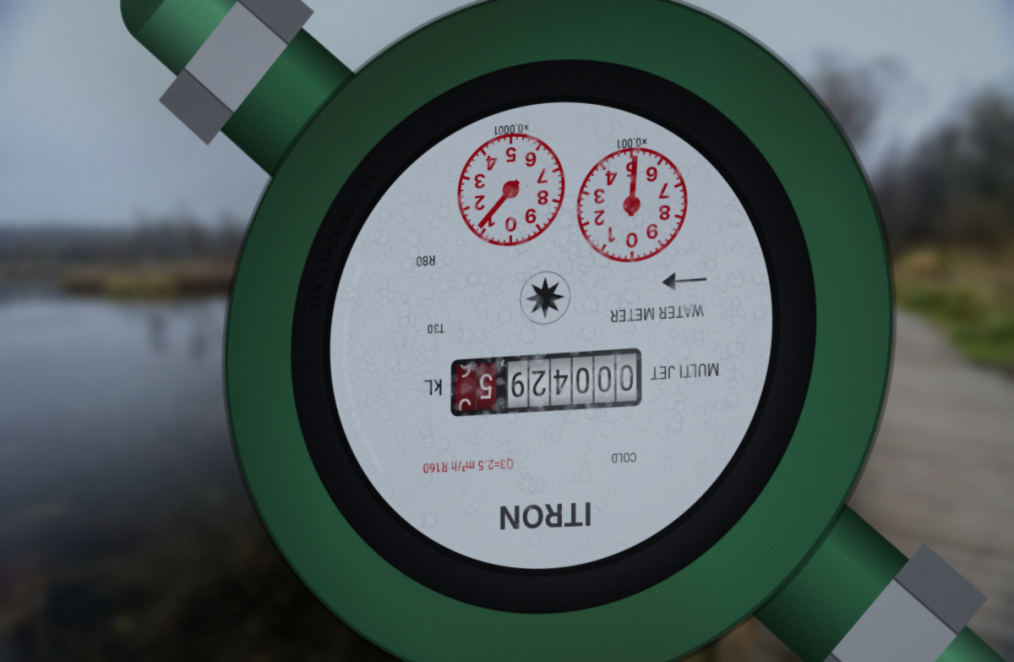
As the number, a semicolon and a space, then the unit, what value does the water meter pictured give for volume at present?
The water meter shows 429.5551; kL
